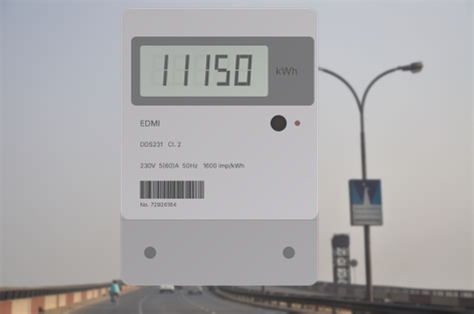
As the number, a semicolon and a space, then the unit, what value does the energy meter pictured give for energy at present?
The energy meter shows 11150; kWh
